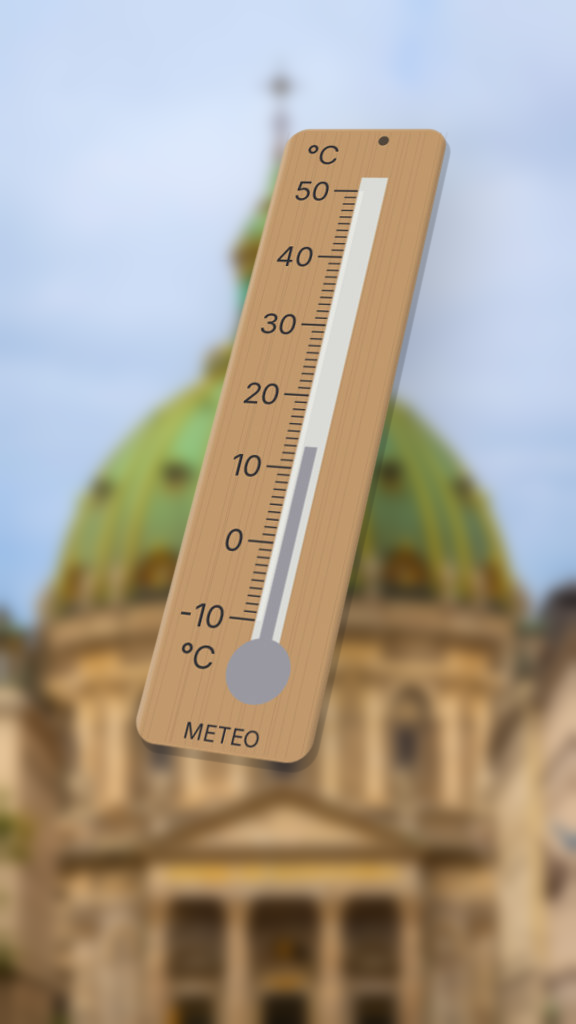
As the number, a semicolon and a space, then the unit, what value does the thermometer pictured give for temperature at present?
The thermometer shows 13; °C
